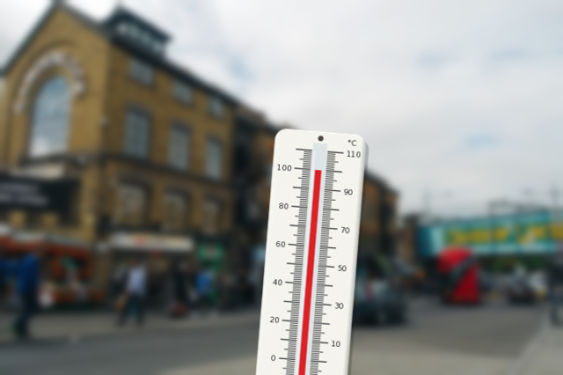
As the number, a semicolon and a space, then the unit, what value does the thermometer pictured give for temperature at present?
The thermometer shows 100; °C
